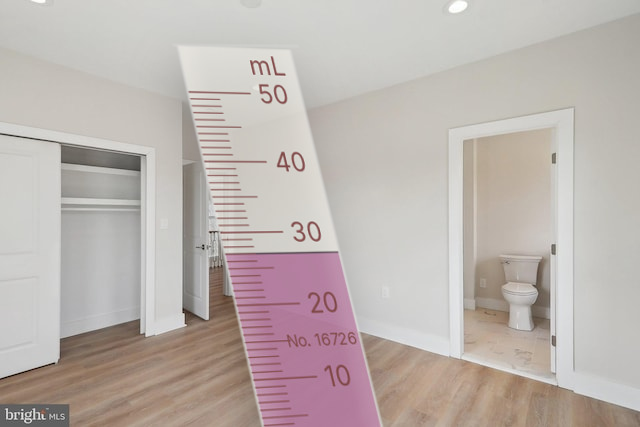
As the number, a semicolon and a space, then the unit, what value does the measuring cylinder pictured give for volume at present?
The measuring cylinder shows 27; mL
